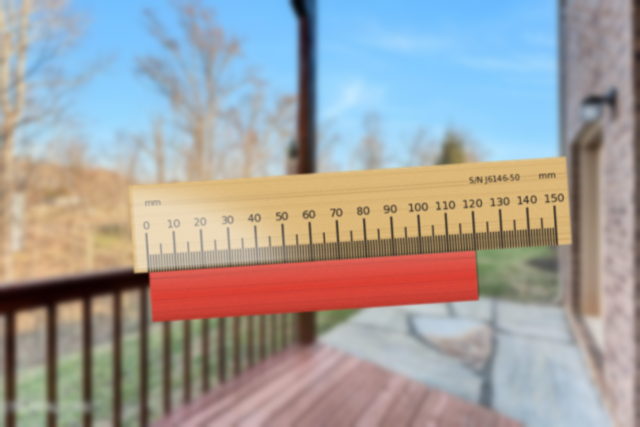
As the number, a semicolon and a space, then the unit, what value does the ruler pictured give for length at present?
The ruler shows 120; mm
